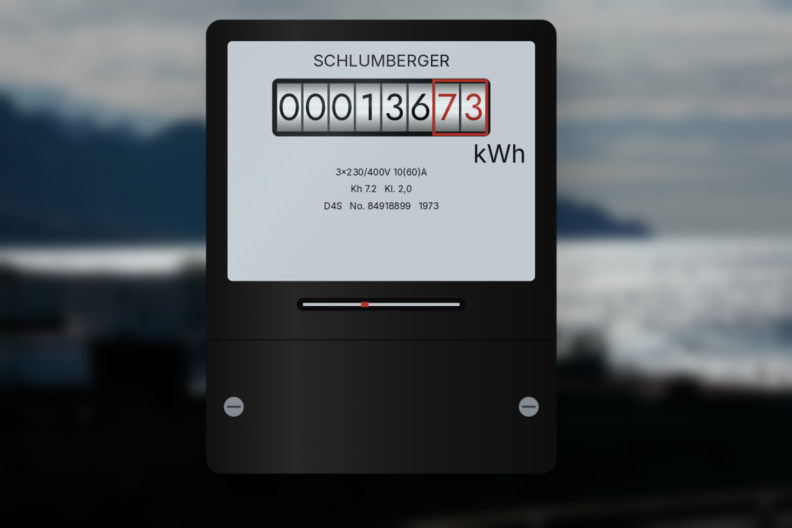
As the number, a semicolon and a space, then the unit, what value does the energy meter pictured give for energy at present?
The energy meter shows 136.73; kWh
